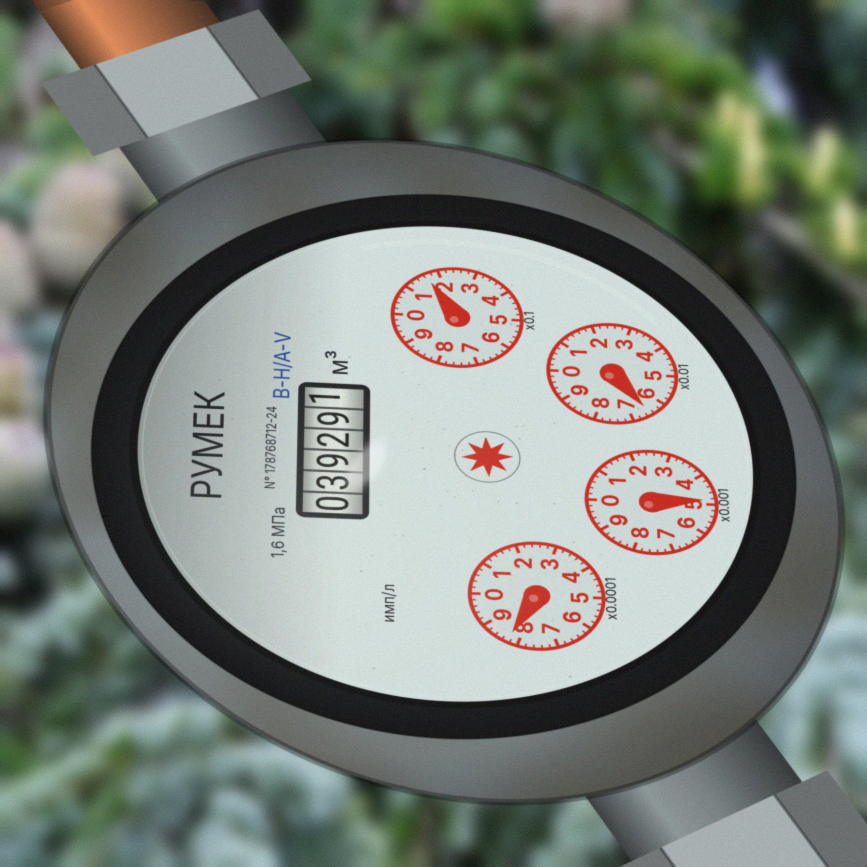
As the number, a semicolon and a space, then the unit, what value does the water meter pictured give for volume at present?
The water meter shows 39291.1648; m³
